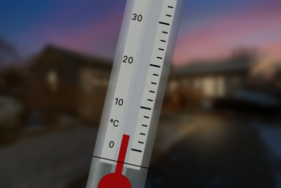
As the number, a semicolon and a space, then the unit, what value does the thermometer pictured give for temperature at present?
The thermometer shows 3; °C
